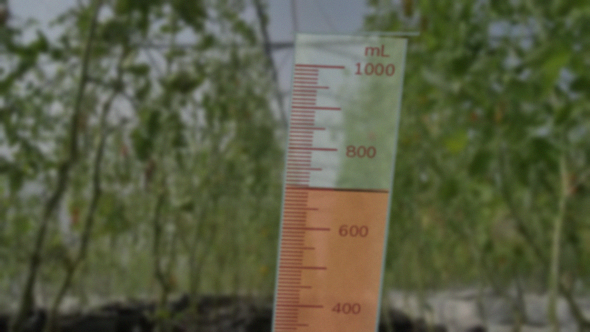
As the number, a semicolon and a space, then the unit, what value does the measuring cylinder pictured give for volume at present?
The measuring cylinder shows 700; mL
